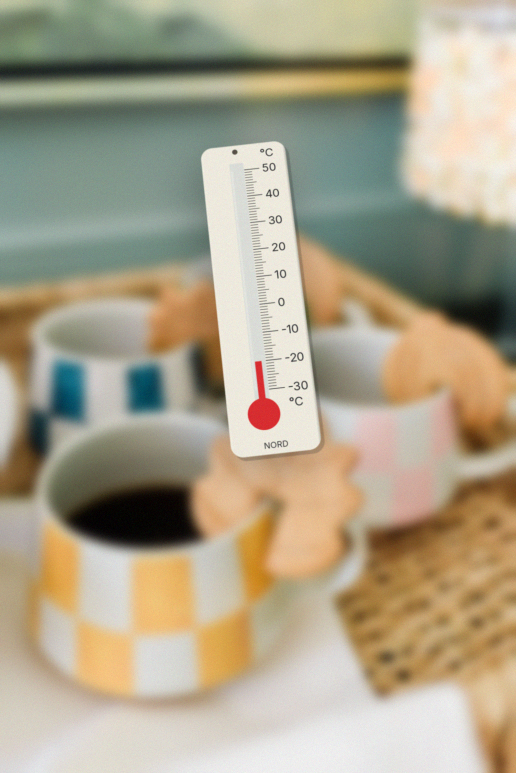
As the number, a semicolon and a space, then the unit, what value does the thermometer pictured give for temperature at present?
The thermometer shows -20; °C
